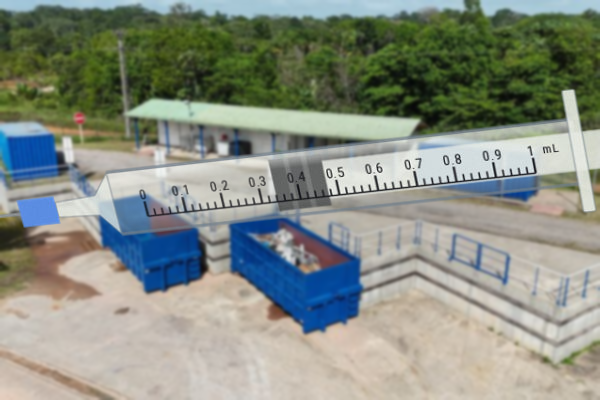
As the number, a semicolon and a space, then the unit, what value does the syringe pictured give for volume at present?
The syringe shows 0.34; mL
